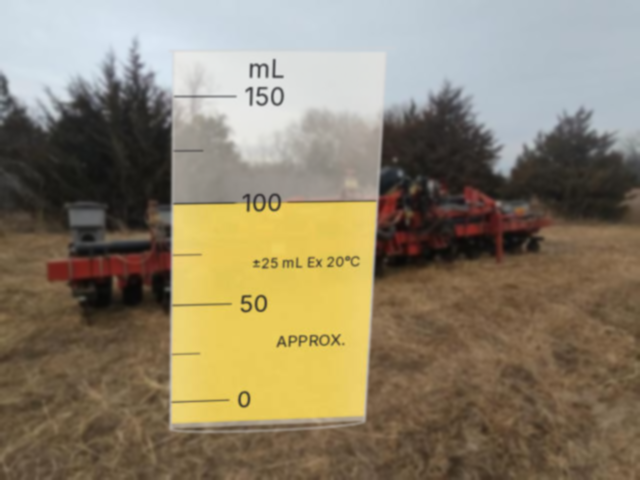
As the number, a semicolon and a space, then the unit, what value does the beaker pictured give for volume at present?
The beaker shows 100; mL
